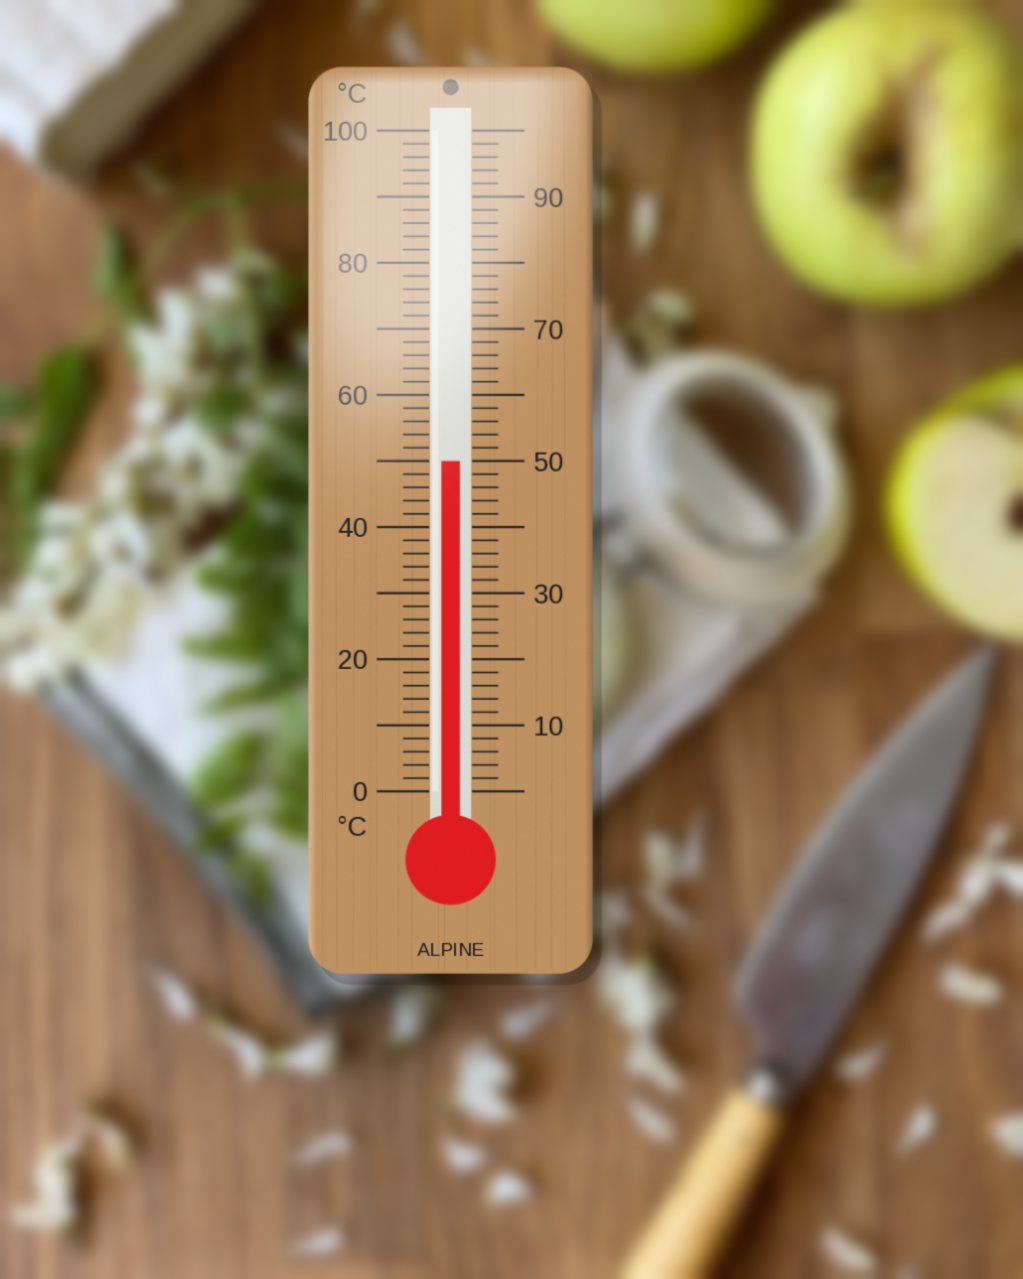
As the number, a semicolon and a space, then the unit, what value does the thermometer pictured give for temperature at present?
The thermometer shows 50; °C
